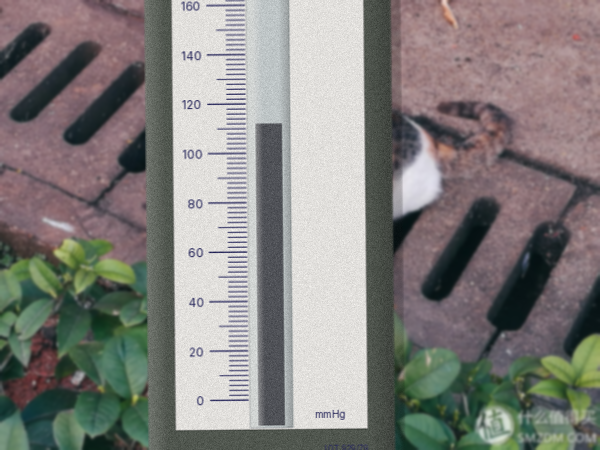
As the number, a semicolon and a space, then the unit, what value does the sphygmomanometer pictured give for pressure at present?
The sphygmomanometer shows 112; mmHg
